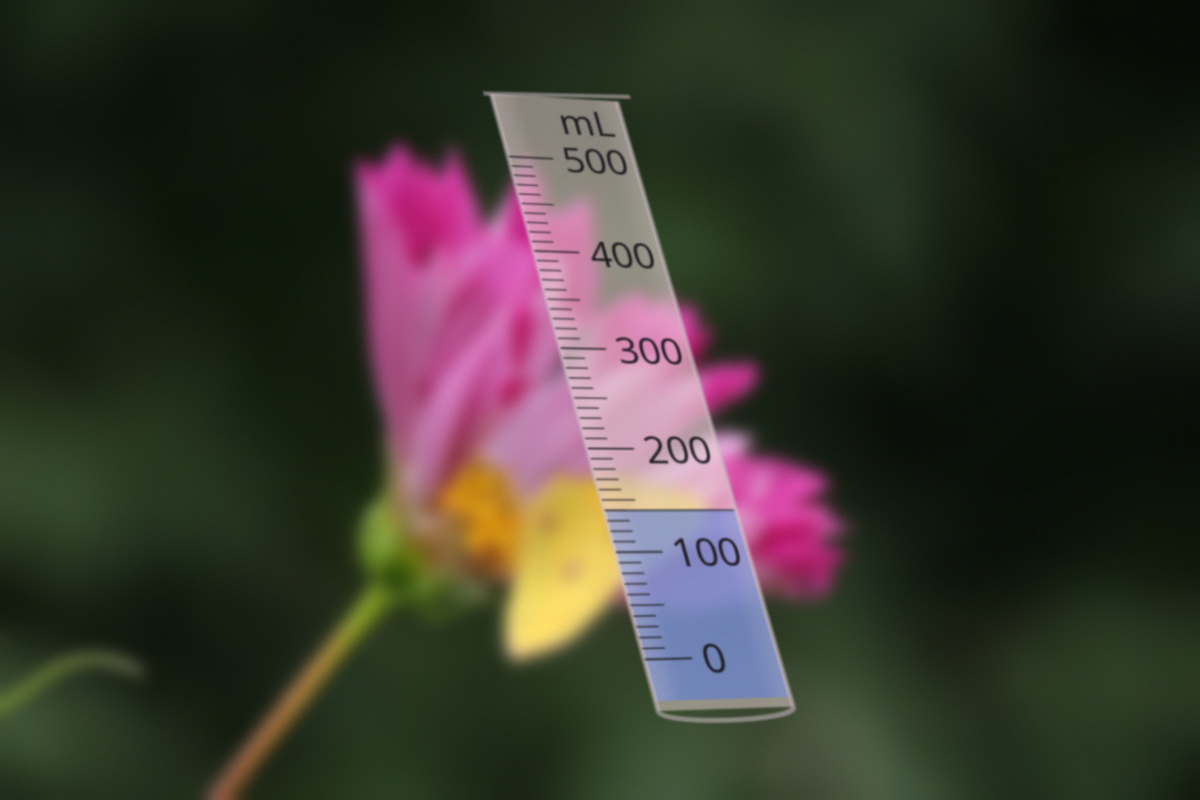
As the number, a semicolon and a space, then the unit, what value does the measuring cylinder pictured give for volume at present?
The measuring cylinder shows 140; mL
